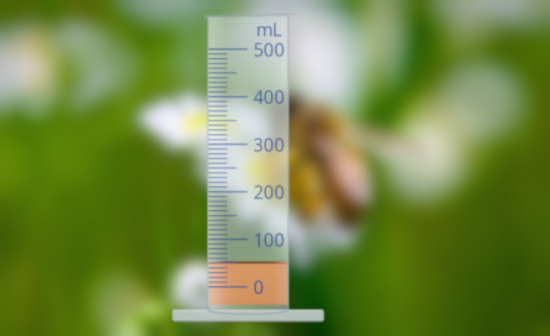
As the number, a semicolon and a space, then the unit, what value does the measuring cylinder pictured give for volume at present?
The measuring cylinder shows 50; mL
